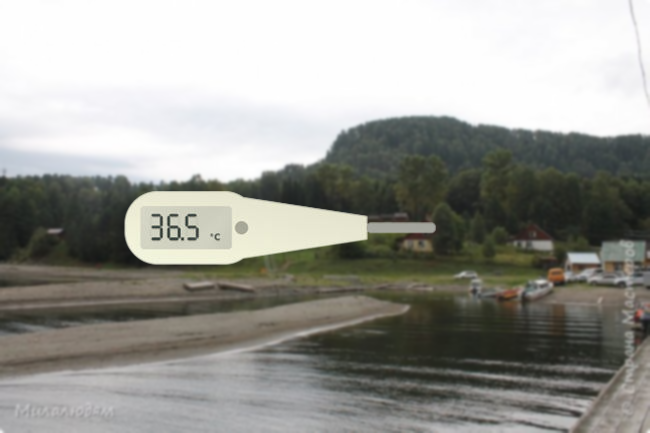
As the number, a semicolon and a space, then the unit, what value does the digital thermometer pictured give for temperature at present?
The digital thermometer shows 36.5; °C
